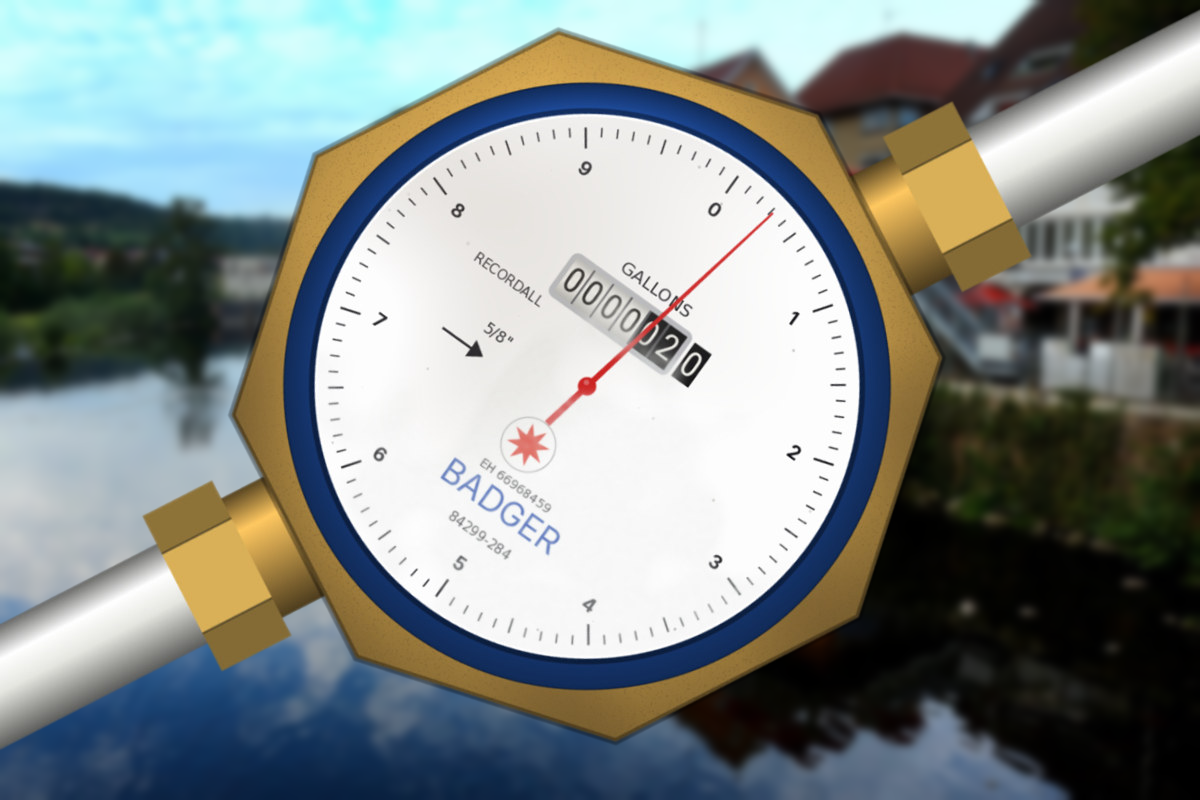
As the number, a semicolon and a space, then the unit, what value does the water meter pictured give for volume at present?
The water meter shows 20.3; gal
